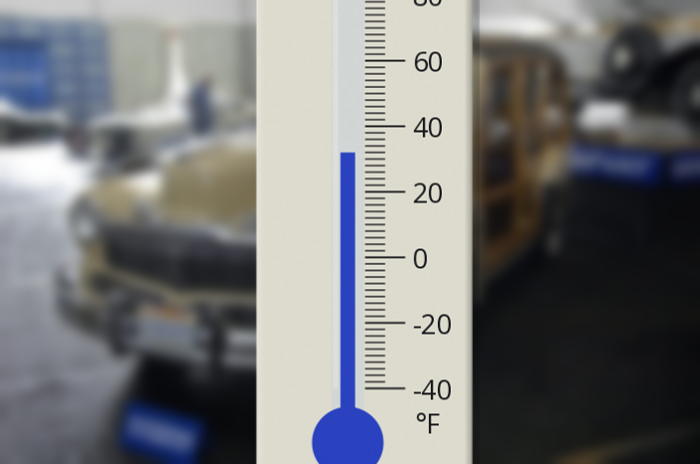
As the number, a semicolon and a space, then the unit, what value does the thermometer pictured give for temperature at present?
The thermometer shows 32; °F
